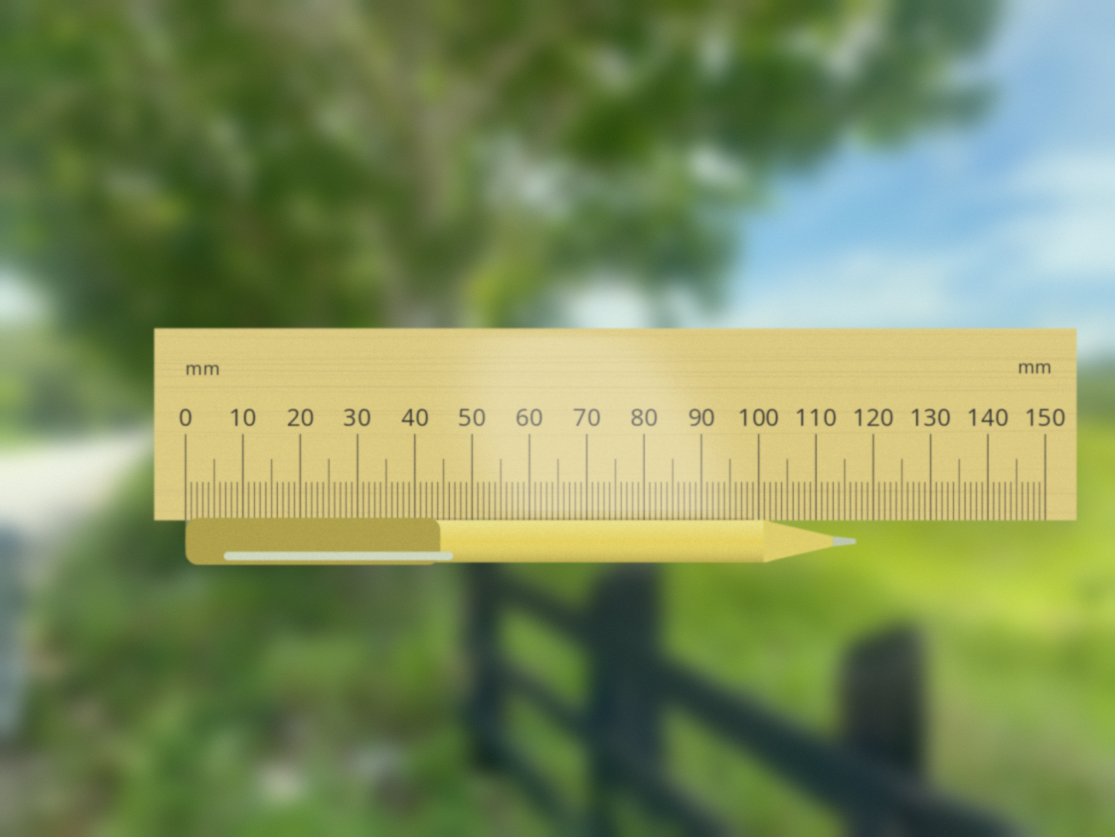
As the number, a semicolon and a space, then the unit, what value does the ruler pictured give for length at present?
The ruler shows 117; mm
